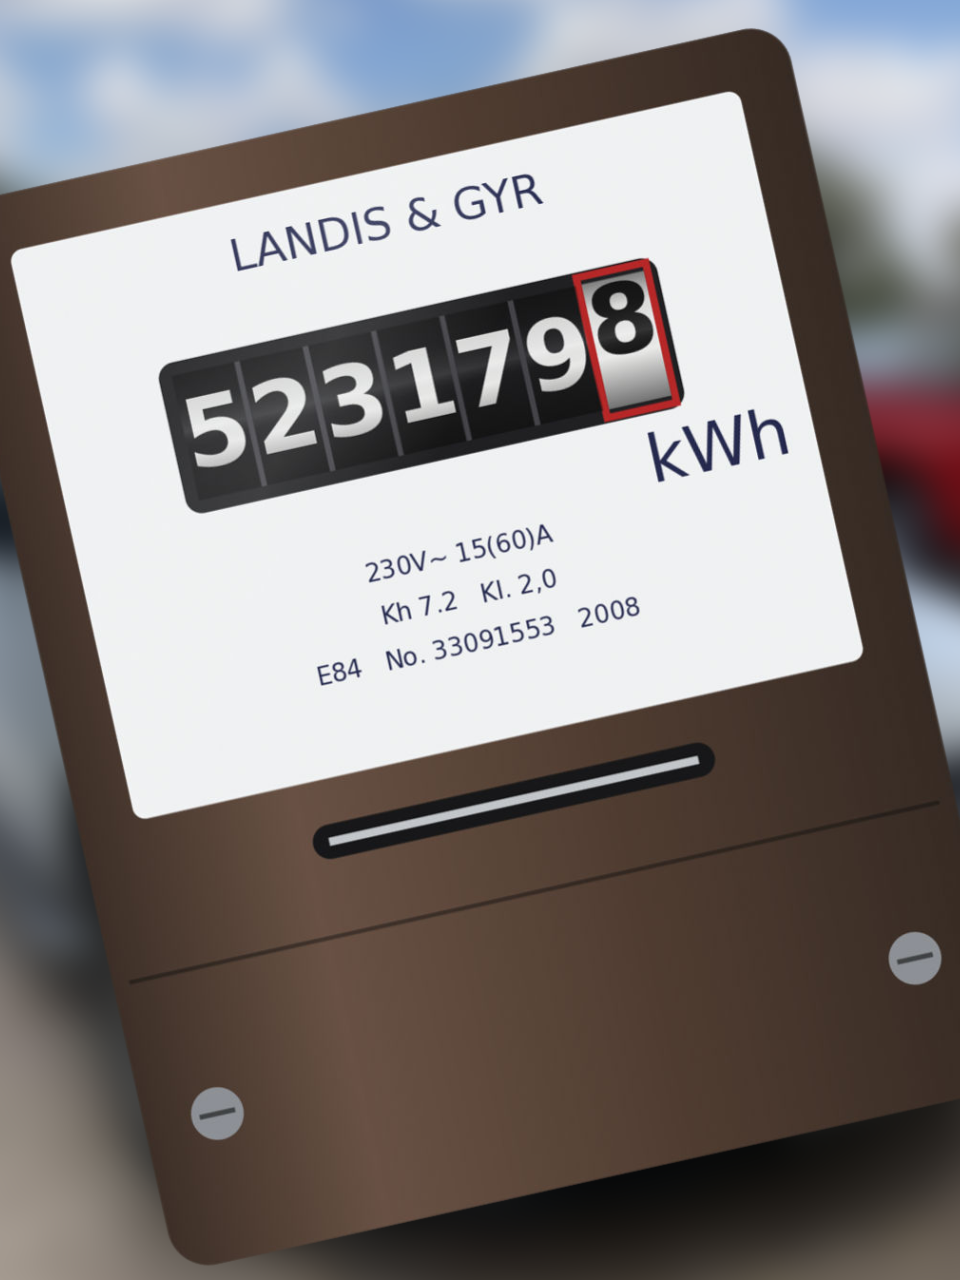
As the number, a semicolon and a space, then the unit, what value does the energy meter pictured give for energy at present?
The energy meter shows 523179.8; kWh
